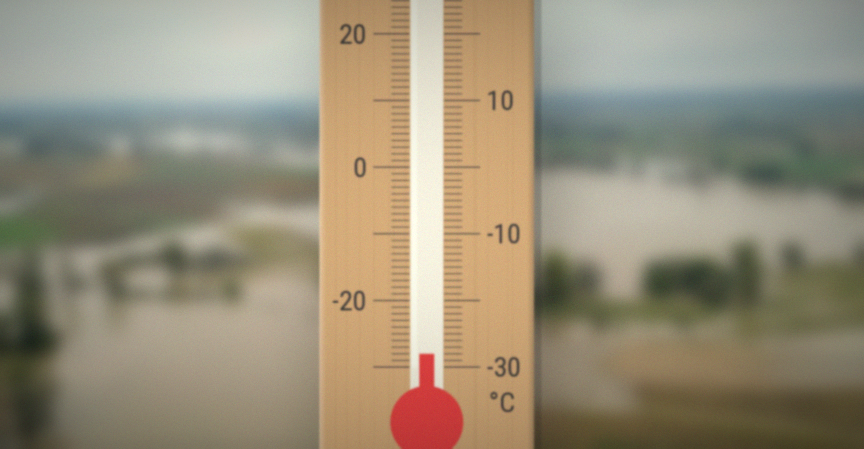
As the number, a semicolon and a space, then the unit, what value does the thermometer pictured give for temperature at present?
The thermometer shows -28; °C
